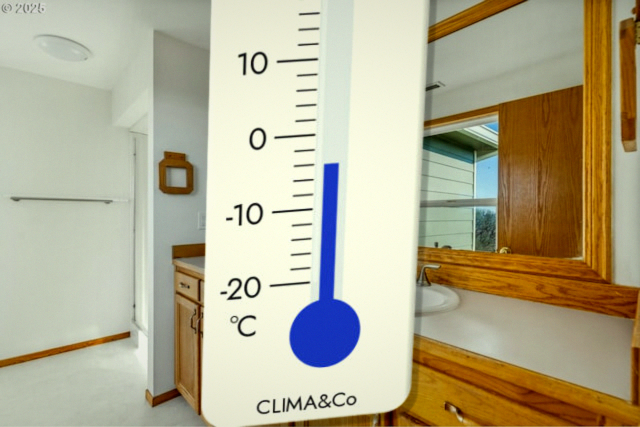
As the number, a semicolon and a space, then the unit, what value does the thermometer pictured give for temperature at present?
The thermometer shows -4; °C
